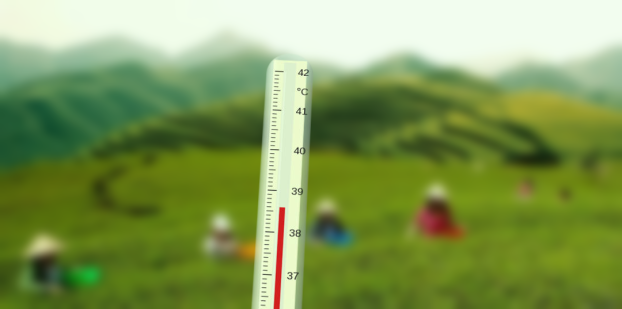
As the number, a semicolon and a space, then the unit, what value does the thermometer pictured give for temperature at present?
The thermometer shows 38.6; °C
